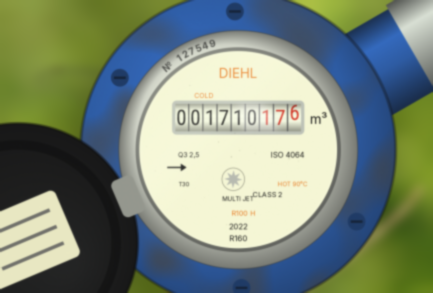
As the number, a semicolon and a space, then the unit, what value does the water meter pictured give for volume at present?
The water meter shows 1710.176; m³
